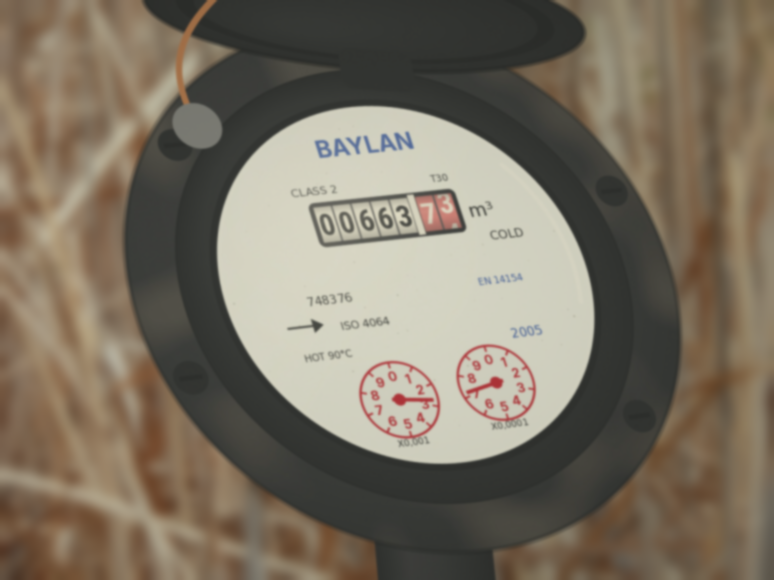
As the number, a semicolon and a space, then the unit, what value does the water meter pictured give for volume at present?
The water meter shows 663.7327; m³
